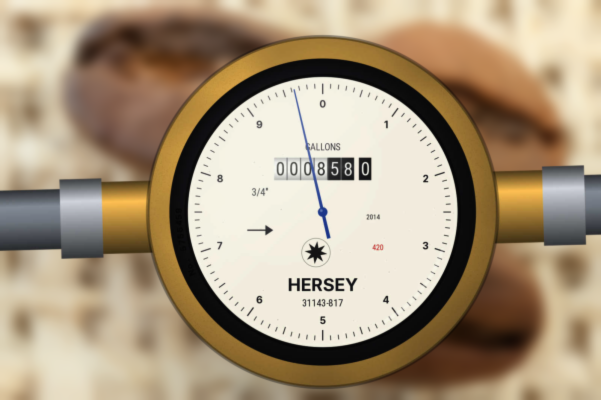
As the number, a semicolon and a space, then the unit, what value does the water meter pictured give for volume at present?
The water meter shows 8579.6; gal
